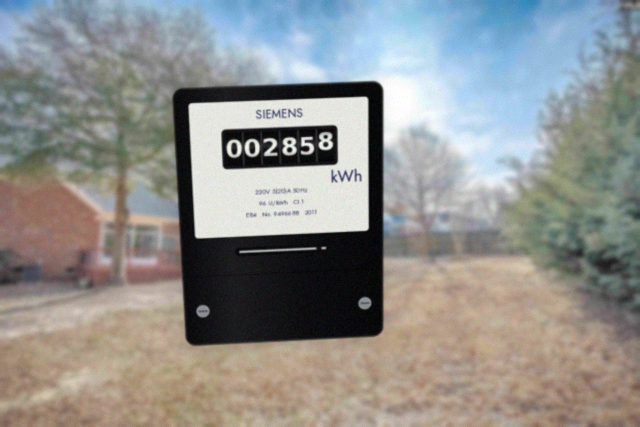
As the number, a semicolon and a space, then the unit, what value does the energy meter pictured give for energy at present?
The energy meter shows 2858; kWh
